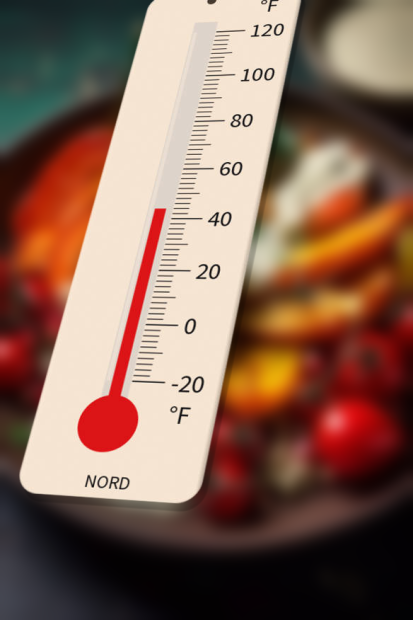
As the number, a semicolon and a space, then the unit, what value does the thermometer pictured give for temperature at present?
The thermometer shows 44; °F
